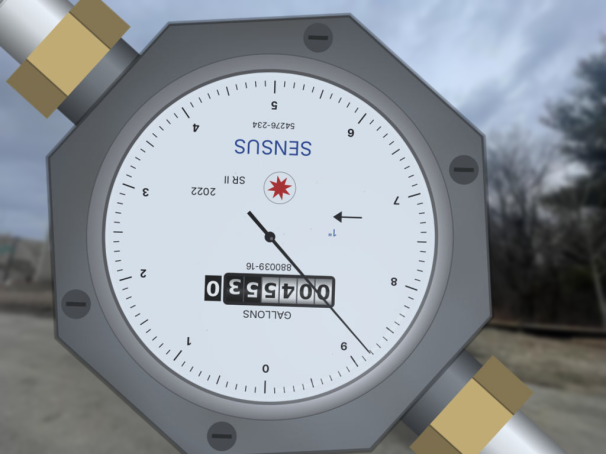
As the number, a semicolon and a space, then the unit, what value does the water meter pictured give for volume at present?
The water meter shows 45528.8; gal
